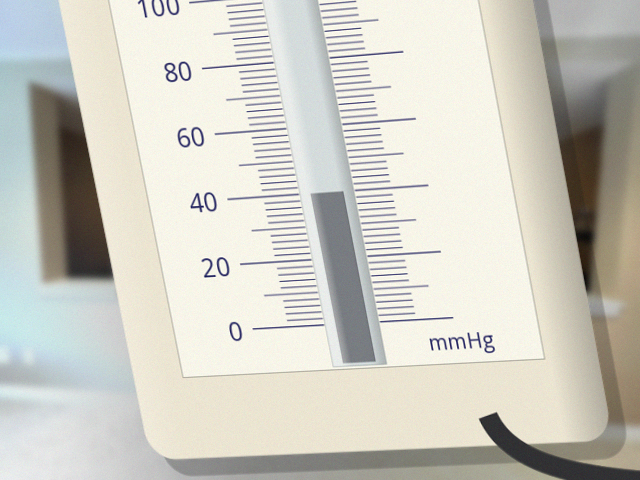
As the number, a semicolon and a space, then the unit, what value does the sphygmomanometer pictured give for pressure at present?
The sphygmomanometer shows 40; mmHg
